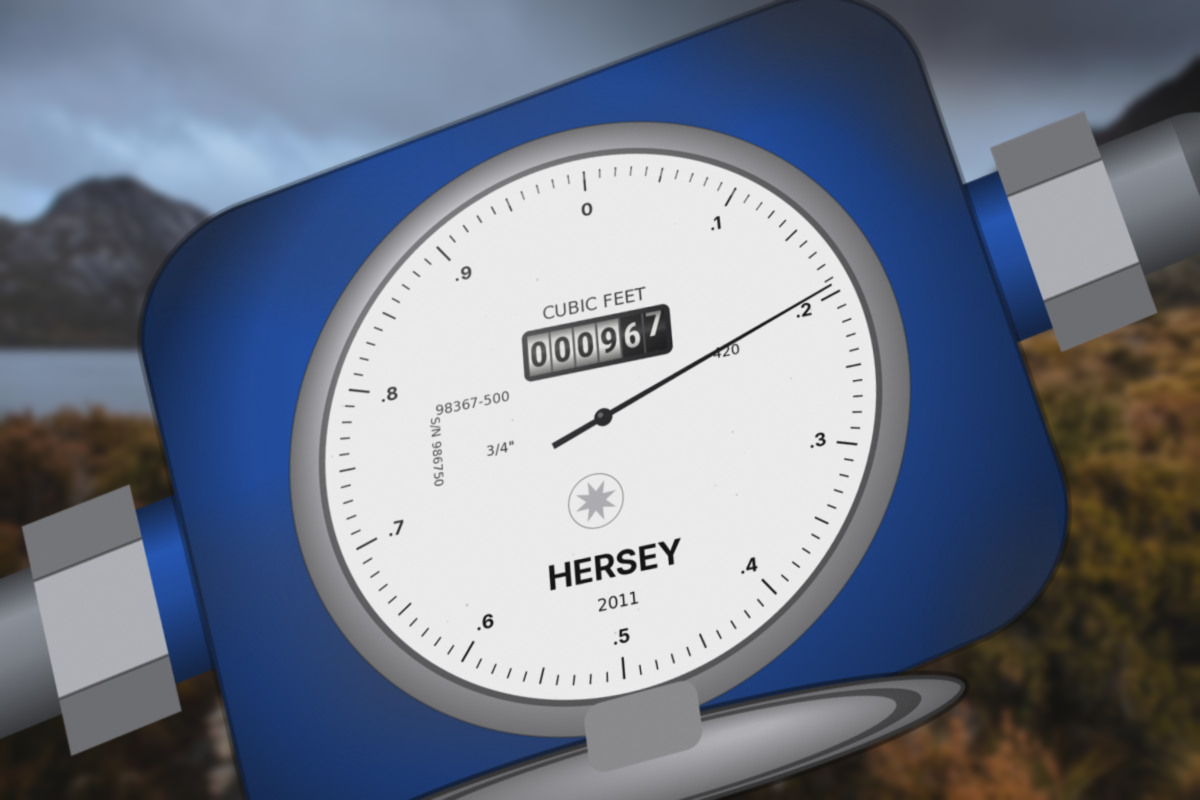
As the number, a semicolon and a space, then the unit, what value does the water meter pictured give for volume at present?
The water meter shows 967.19; ft³
